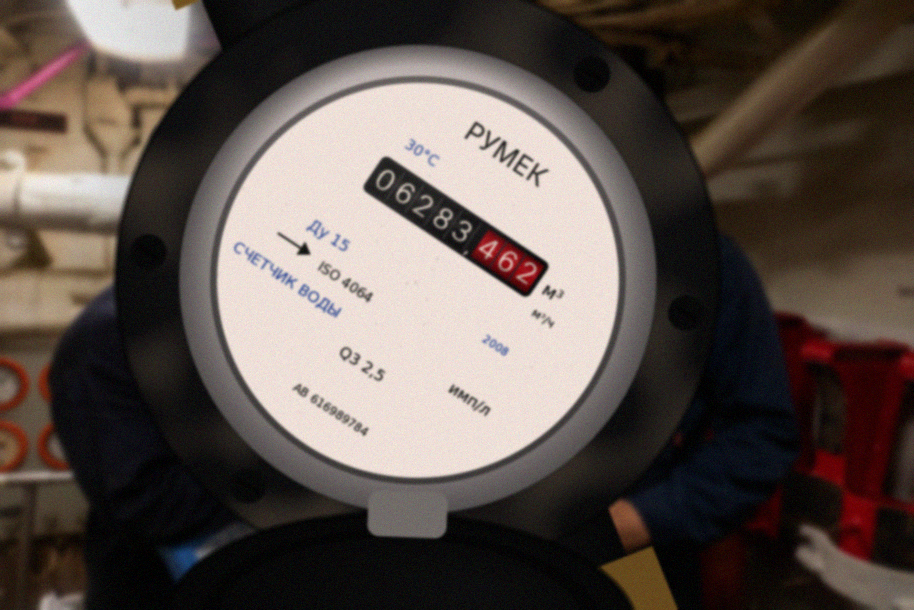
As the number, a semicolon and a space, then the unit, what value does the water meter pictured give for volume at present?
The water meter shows 6283.462; m³
